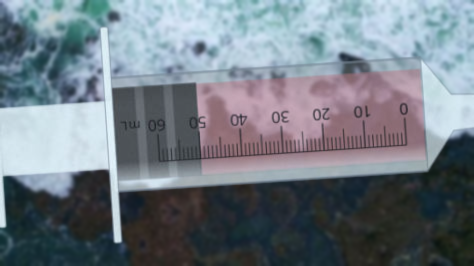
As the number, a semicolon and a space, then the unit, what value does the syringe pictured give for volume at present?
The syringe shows 50; mL
